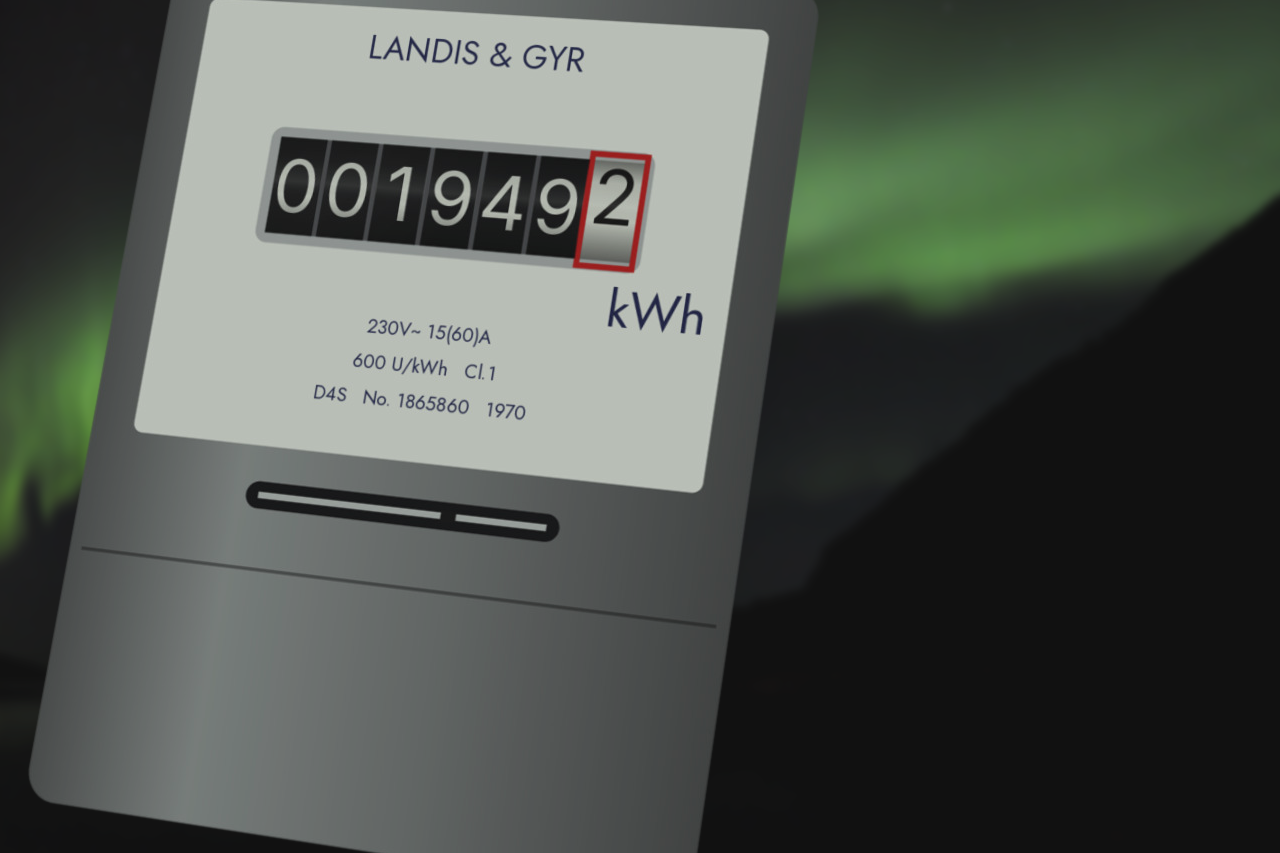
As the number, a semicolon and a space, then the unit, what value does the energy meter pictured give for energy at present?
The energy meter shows 1949.2; kWh
